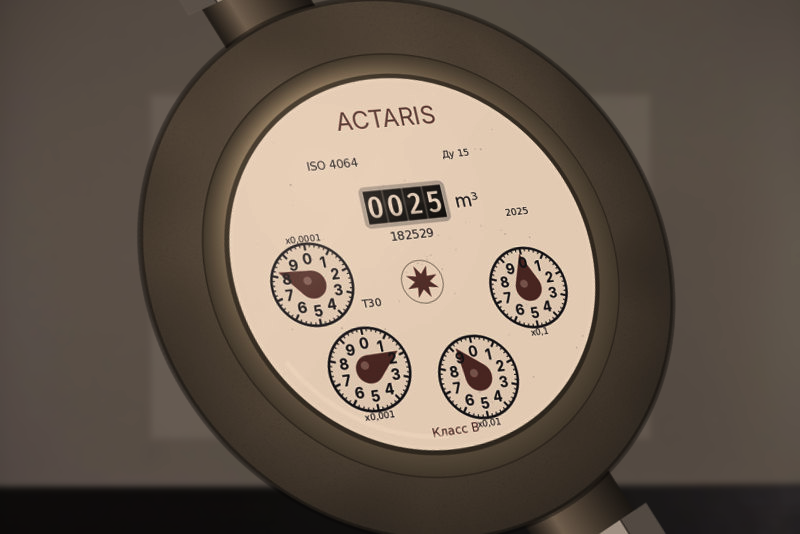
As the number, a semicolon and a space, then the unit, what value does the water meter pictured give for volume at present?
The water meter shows 24.9918; m³
